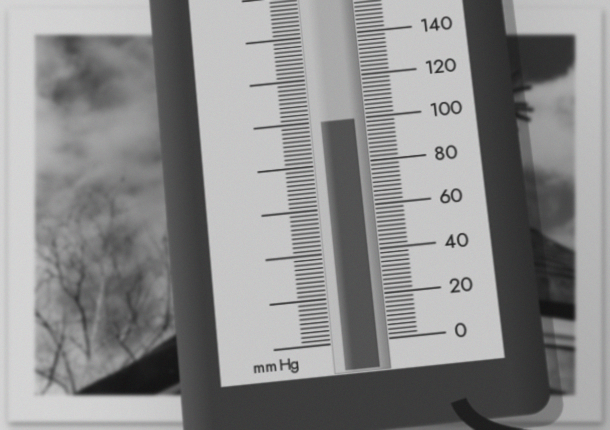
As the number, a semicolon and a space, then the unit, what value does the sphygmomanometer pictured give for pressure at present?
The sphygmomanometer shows 100; mmHg
